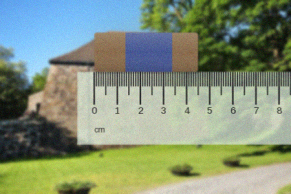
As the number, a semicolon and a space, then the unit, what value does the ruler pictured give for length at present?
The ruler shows 4.5; cm
